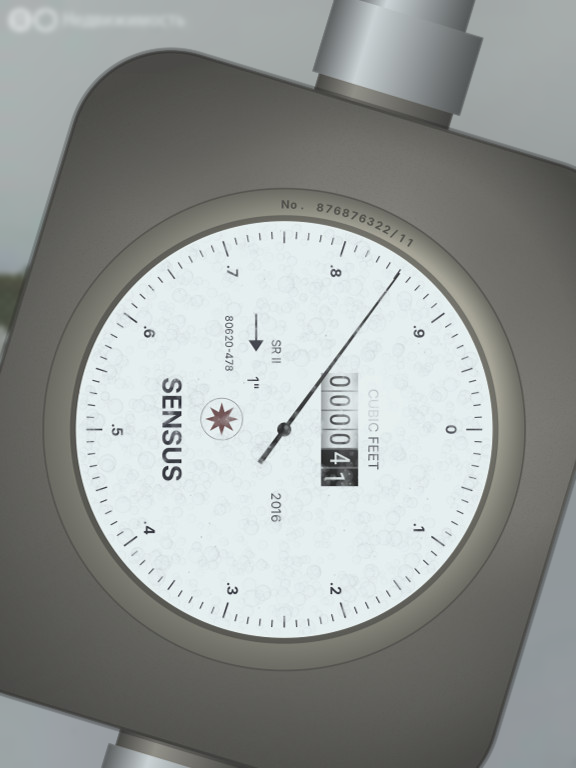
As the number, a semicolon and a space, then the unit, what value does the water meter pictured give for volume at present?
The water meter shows 40.85; ft³
